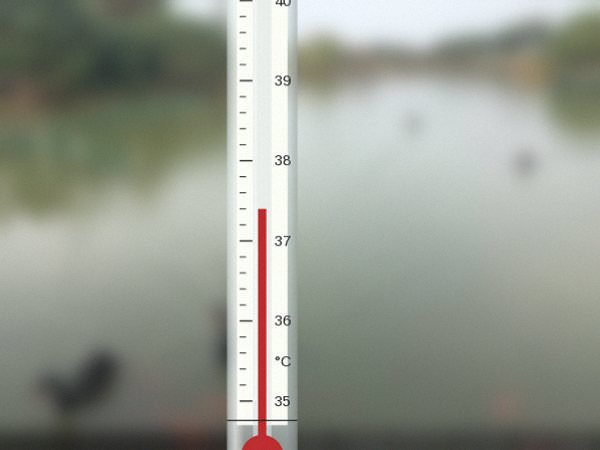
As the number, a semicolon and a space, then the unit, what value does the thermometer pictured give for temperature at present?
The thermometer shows 37.4; °C
